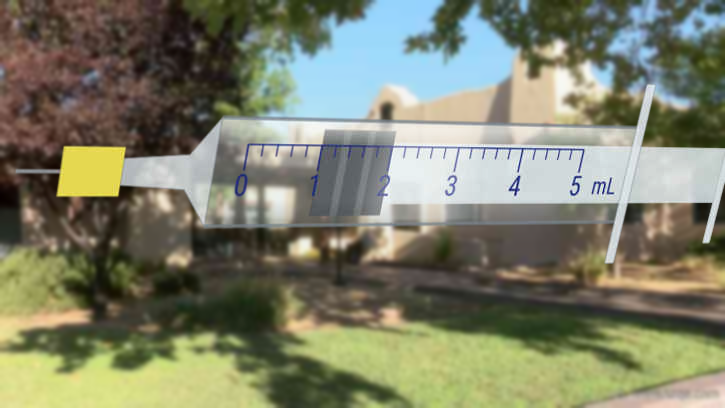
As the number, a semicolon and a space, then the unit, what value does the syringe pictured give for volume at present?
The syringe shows 1; mL
